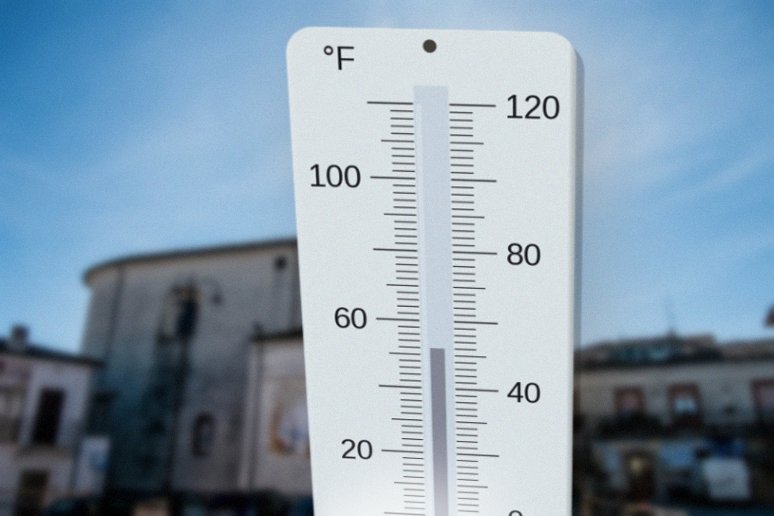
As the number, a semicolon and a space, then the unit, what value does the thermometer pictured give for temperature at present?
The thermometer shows 52; °F
